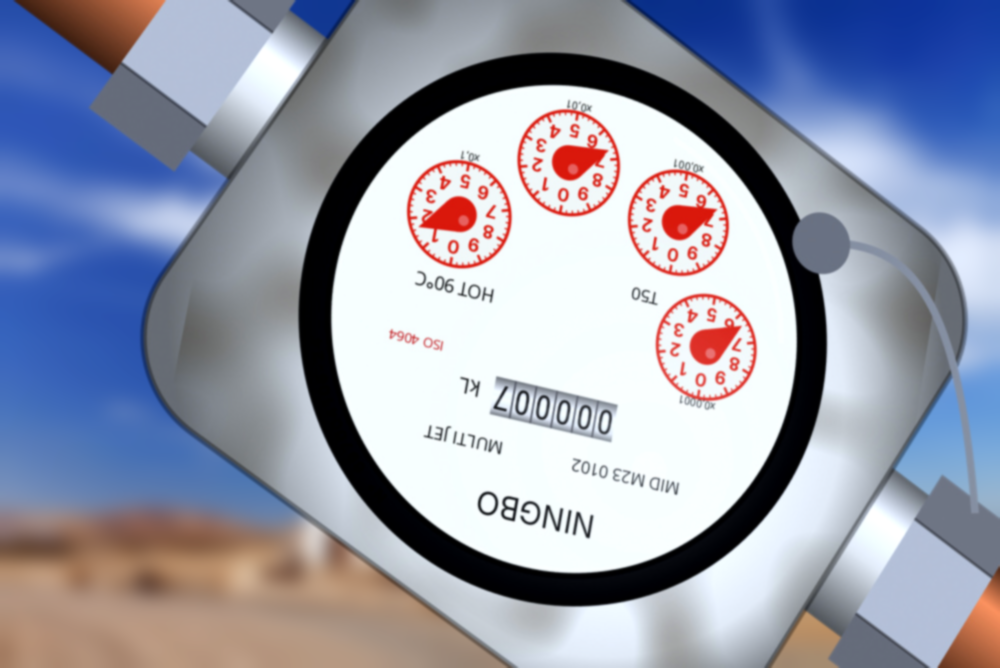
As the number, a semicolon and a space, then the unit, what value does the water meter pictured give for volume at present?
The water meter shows 7.1666; kL
